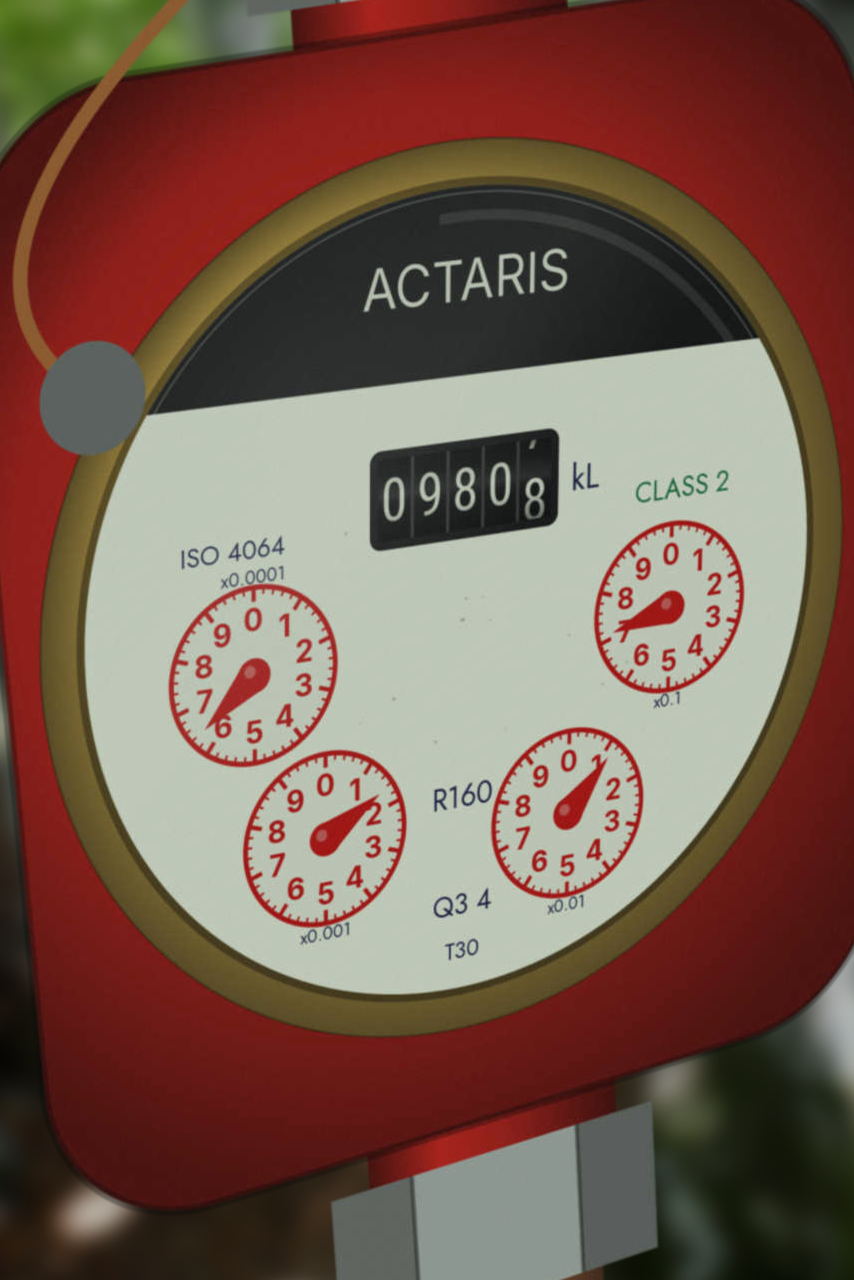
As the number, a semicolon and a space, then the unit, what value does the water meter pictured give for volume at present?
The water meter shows 9807.7116; kL
